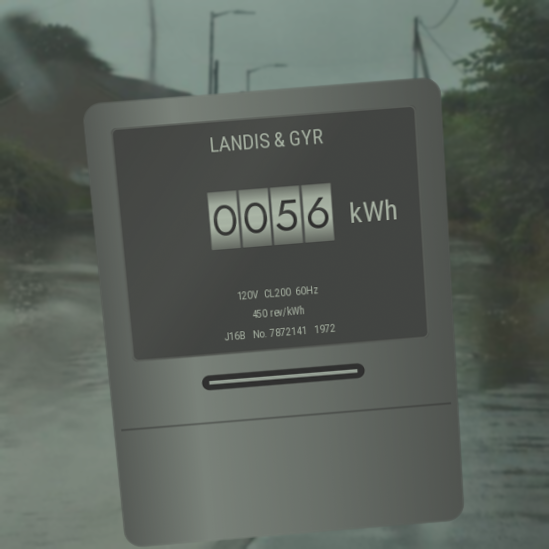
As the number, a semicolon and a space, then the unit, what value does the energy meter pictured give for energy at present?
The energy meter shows 56; kWh
